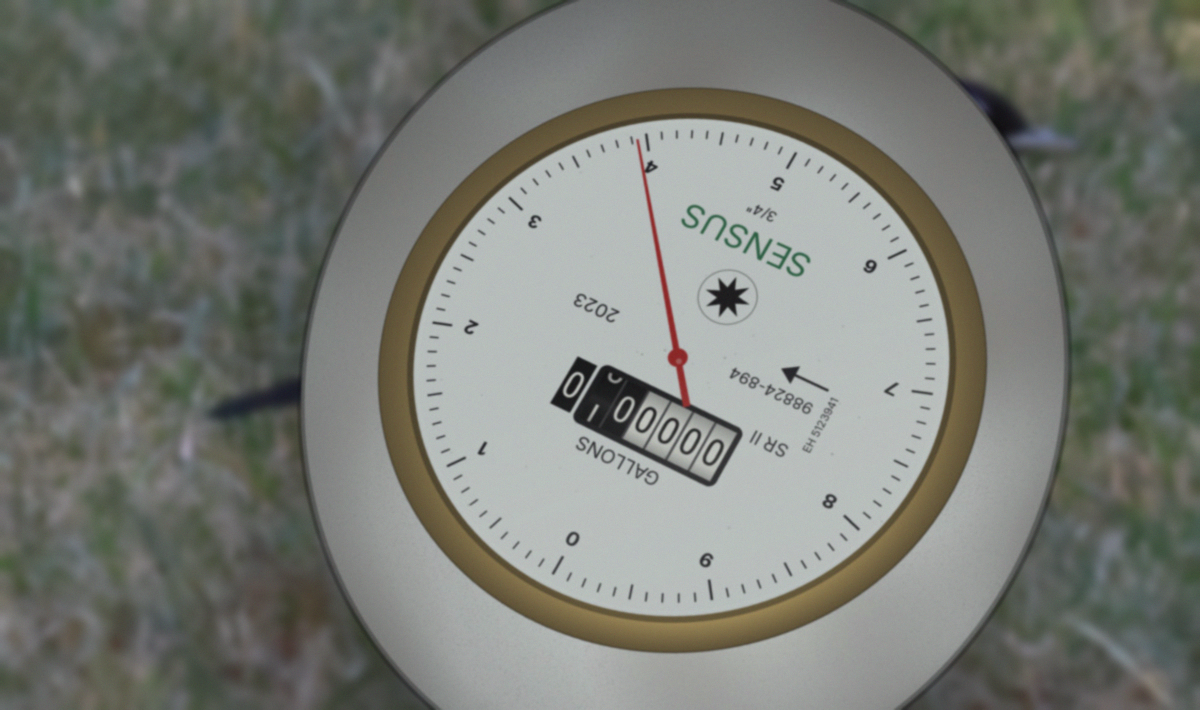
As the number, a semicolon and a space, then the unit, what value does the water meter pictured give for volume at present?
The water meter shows 13.9; gal
